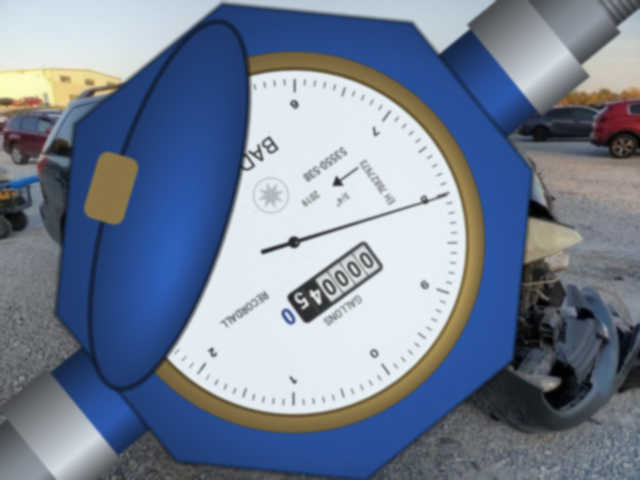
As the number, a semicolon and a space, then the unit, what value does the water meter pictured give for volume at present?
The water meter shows 448.0; gal
